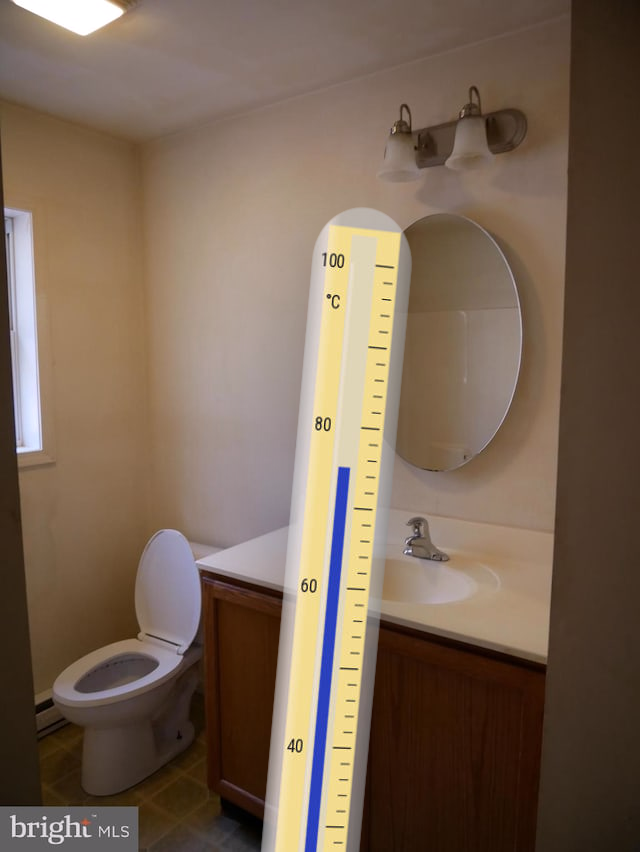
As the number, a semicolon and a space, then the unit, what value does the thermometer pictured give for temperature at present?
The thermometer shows 75; °C
